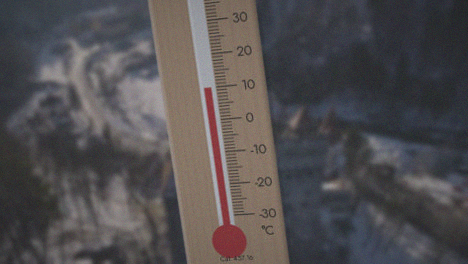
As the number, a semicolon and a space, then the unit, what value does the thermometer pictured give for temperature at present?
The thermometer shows 10; °C
